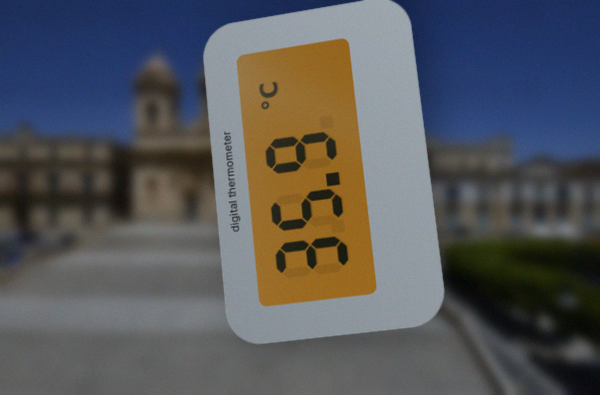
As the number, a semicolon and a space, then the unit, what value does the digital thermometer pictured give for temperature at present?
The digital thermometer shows 35.9; °C
